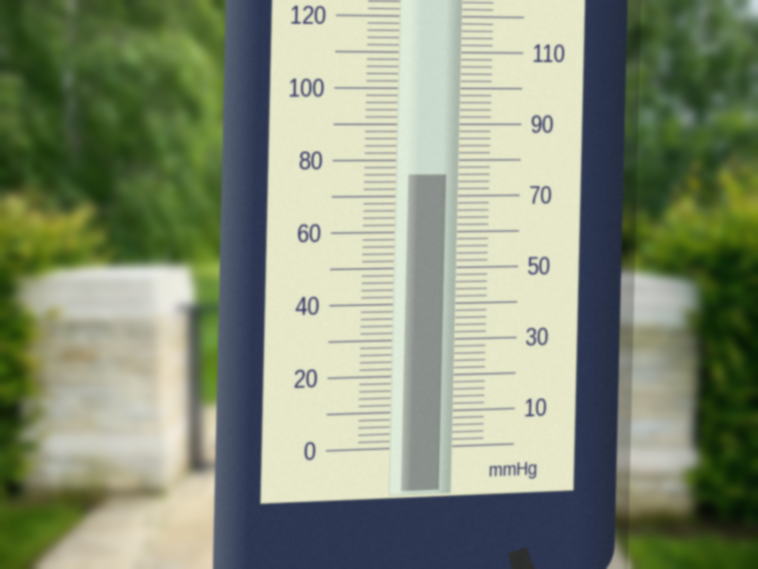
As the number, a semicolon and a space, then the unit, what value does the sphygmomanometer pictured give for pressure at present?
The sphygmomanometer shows 76; mmHg
